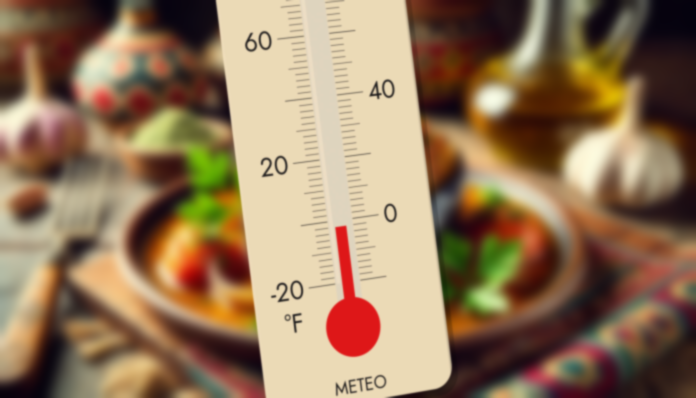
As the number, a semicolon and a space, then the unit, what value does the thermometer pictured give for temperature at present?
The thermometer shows -2; °F
